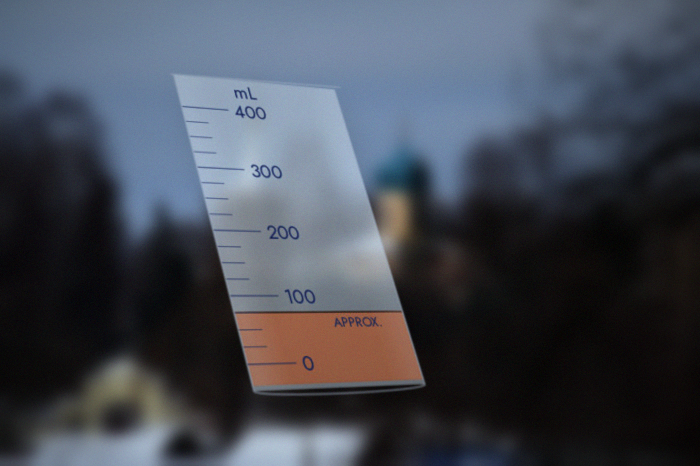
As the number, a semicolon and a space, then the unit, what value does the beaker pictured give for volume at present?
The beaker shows 75; mL
